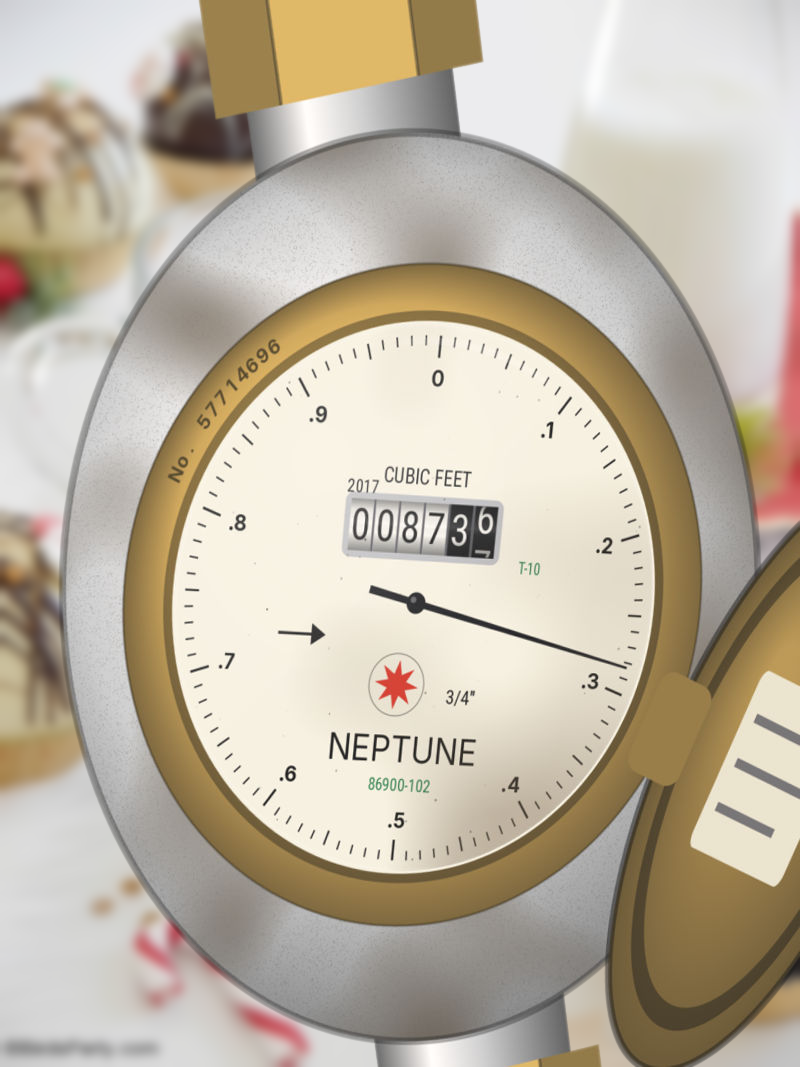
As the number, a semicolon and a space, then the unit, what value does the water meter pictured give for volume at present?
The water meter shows 8736.28; ft³
